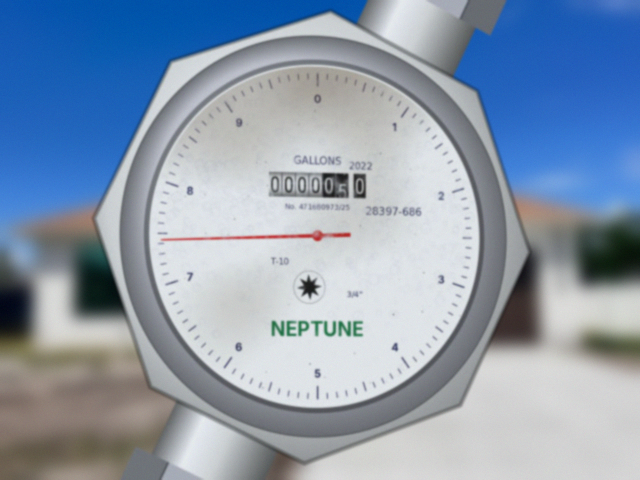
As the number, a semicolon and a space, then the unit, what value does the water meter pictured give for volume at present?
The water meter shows 47.4; gal
